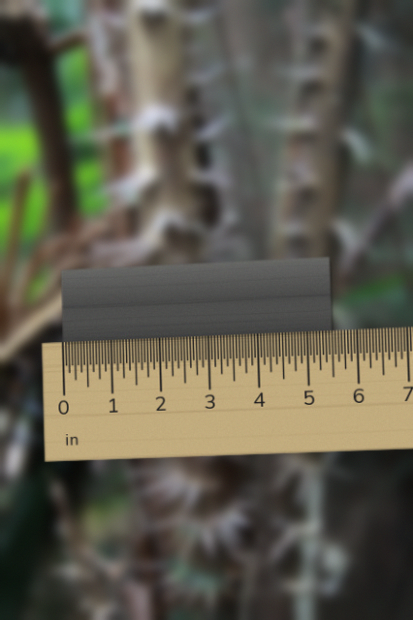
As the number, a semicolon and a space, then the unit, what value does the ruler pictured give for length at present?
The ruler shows 5.5; in
